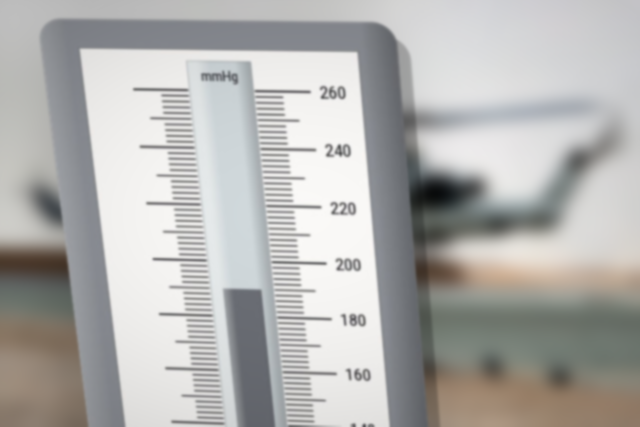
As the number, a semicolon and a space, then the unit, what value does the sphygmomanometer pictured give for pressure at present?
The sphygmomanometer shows 190; mmHg
